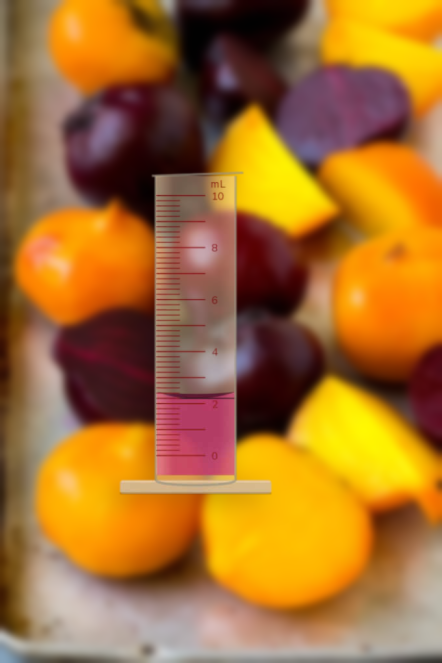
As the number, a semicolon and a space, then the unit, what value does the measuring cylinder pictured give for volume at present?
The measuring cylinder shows 2.2; mL
